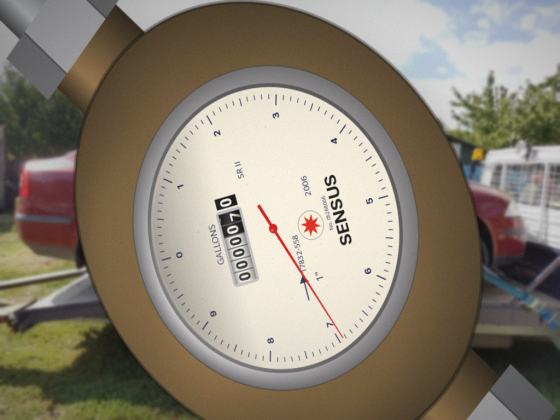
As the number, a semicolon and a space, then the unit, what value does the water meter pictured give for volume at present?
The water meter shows 66.9; gal
